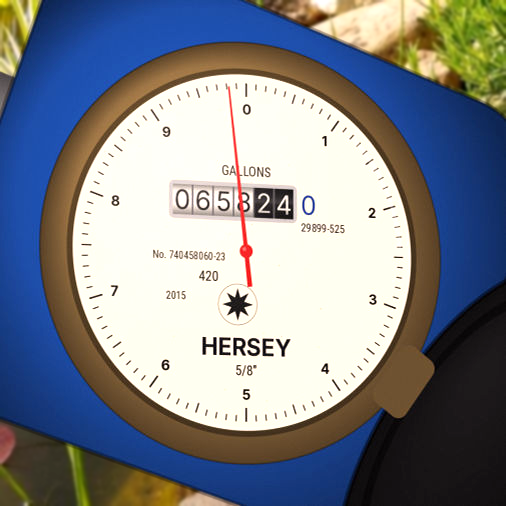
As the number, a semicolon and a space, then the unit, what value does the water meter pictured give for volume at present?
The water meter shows 658239.8; gal
